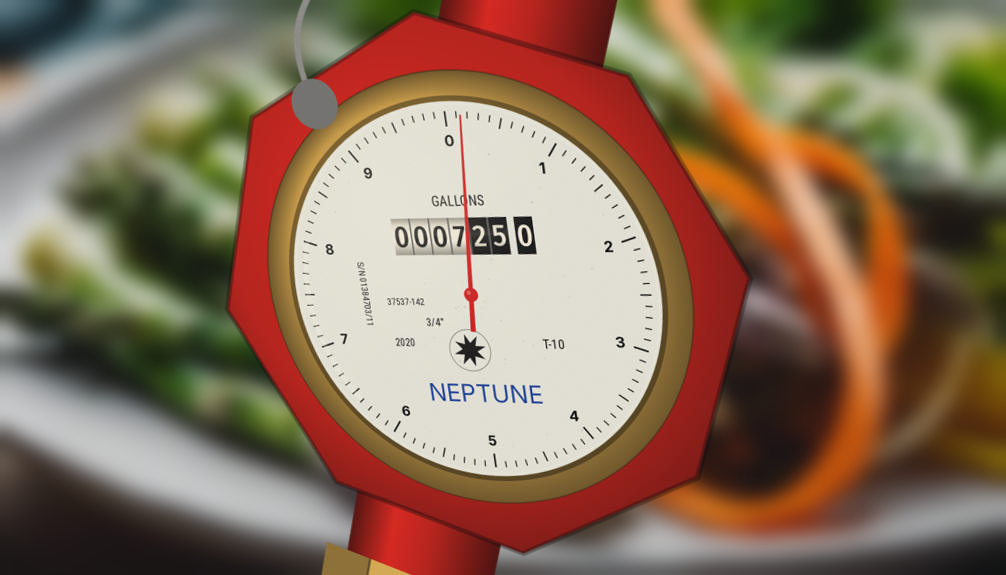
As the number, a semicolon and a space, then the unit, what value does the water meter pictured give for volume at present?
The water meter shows 7250.1; gal
